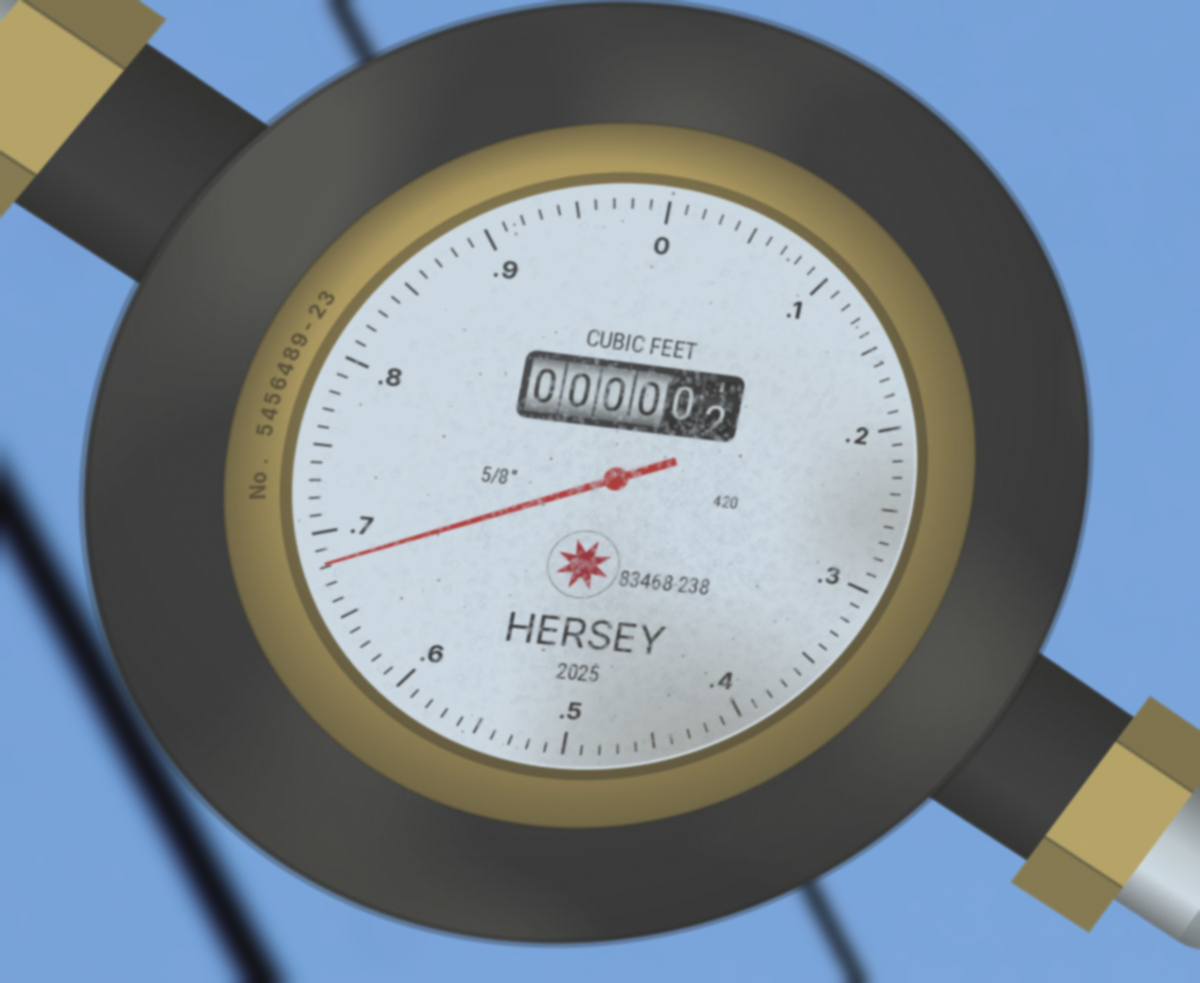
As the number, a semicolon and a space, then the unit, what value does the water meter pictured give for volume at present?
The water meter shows 1.68; ft³
